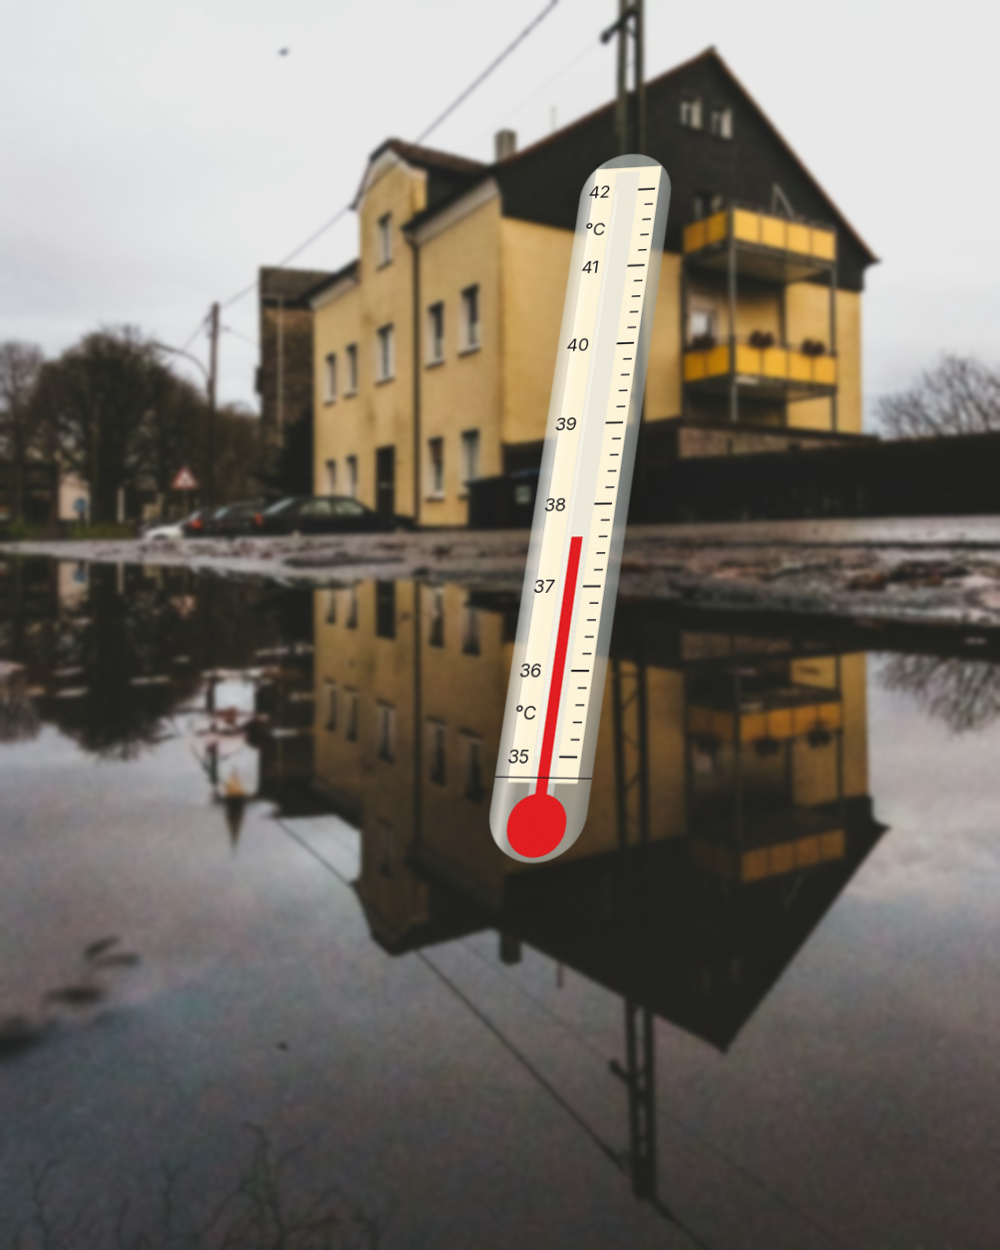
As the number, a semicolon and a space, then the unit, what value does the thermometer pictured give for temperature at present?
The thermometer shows 37.6; °C
